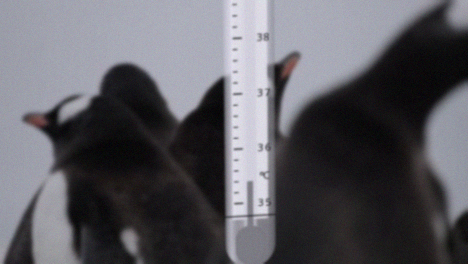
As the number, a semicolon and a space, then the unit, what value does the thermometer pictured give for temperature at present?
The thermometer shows 35.4; °C
